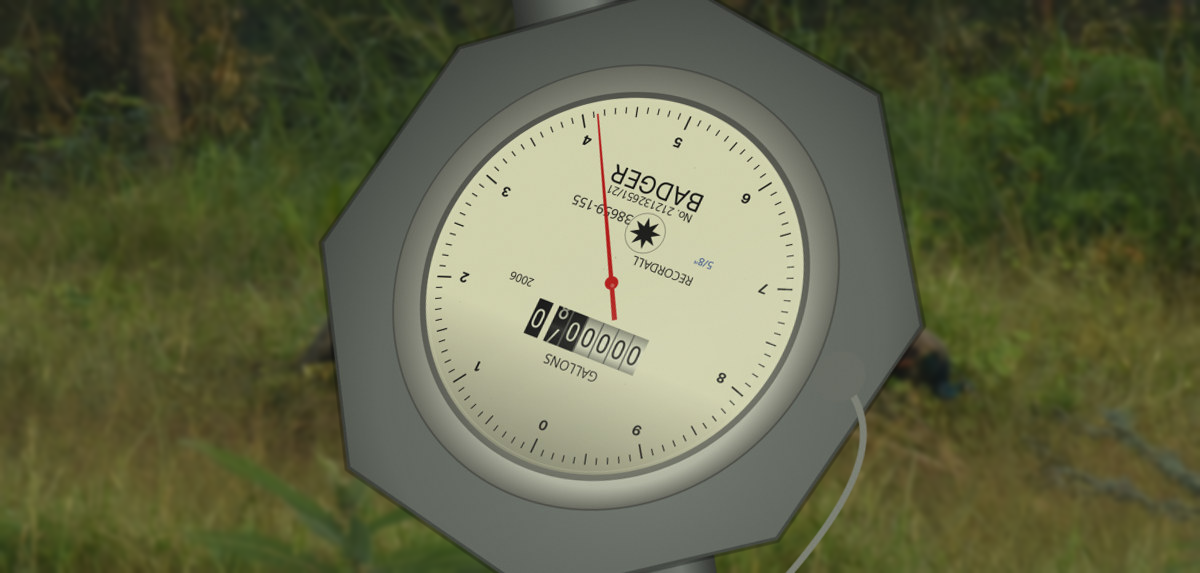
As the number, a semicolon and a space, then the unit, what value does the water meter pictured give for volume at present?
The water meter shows 74.1; gal
